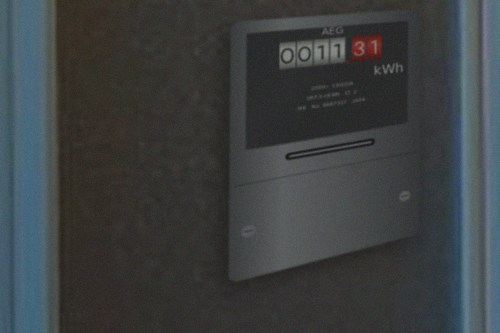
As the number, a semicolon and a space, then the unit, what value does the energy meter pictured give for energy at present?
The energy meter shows 11.31; kWh
